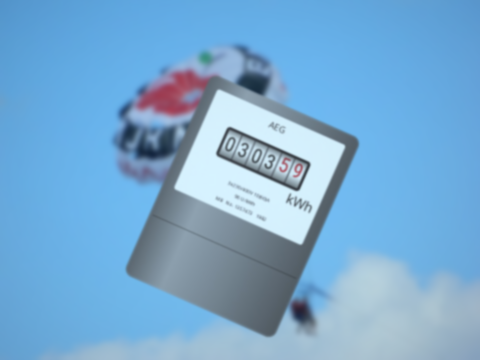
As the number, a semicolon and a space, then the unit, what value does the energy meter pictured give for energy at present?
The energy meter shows 303.59; kWh
